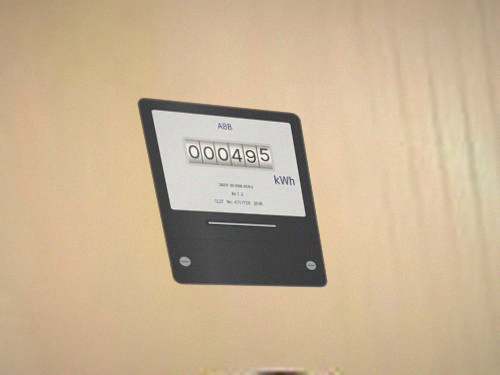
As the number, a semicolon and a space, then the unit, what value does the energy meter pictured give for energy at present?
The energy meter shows 495; kWh
